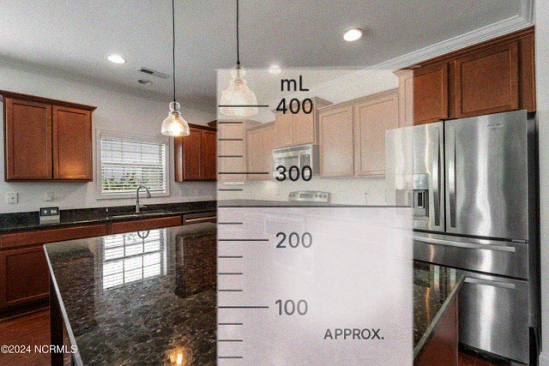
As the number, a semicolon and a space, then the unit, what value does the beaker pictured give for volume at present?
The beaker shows 250; mL
